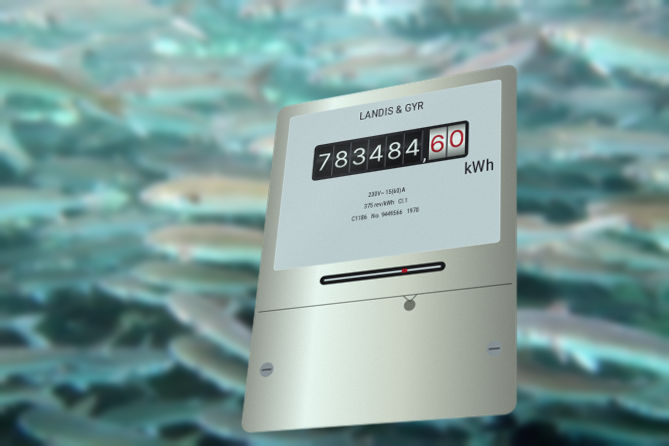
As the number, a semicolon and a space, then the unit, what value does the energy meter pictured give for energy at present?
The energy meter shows 783484.60; kWh
